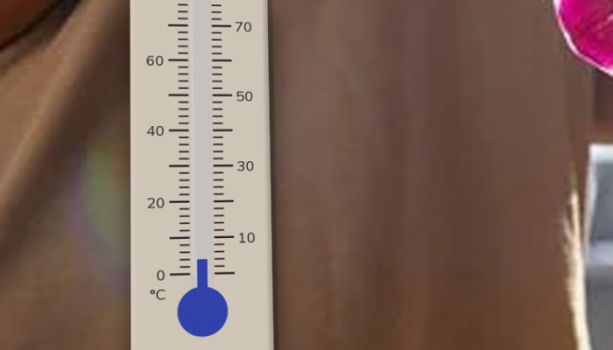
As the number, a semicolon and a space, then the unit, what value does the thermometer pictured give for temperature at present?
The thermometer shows 4; °C
